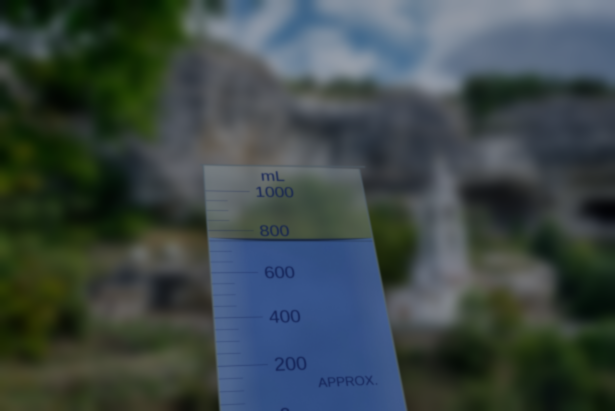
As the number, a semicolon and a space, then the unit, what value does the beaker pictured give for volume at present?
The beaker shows 750; mL
